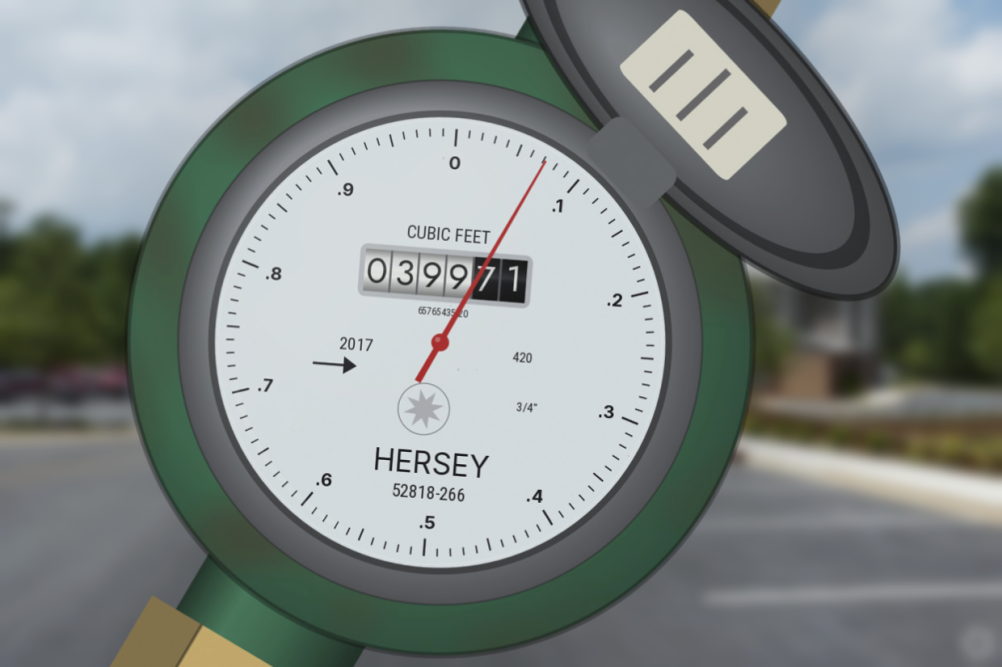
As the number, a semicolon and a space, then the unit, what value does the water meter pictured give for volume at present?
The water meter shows 39971.07; ft³
